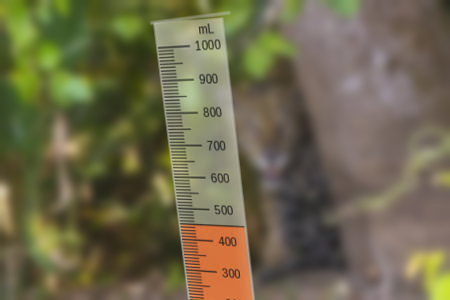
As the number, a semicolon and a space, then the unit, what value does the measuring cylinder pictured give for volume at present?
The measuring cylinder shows 450; mL
